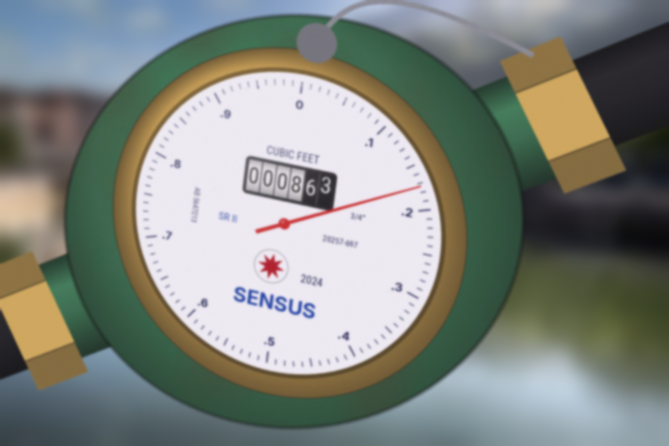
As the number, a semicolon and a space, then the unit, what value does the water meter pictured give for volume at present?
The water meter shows 863.17; ft³
